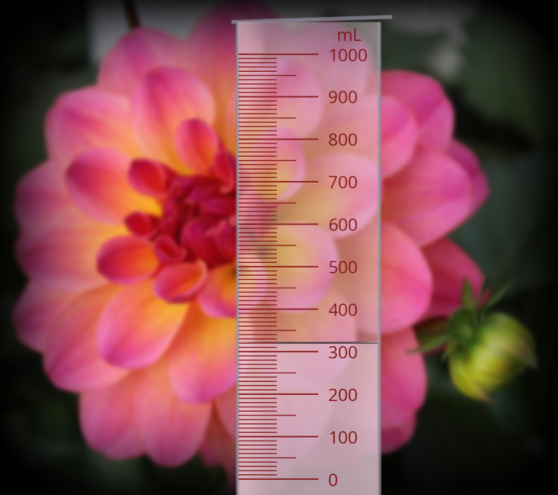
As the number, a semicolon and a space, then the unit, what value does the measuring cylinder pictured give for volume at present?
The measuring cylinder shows 320; mL
